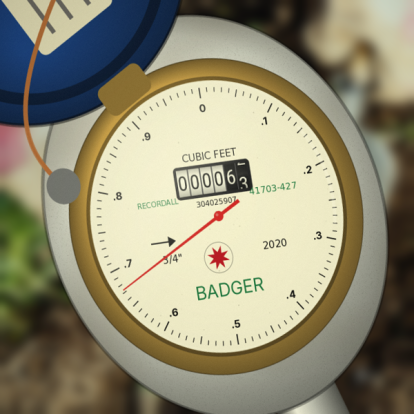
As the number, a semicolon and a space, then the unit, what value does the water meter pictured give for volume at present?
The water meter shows 62.67; ft³
